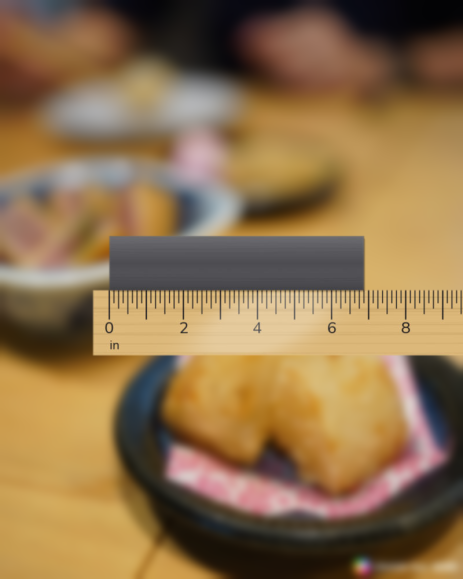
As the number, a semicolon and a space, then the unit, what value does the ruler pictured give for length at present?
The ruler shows 6.875; in
